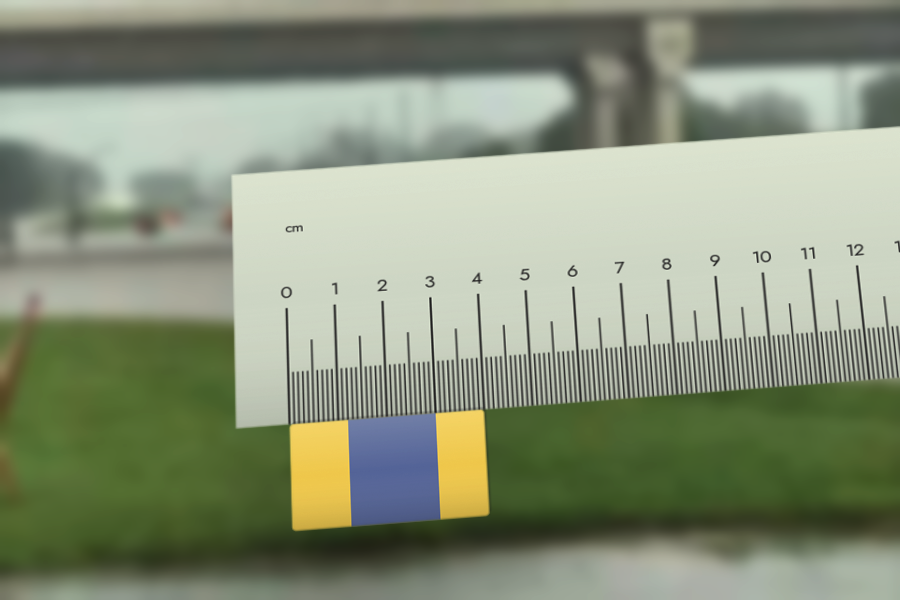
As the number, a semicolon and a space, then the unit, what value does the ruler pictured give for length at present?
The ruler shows 4; cm
